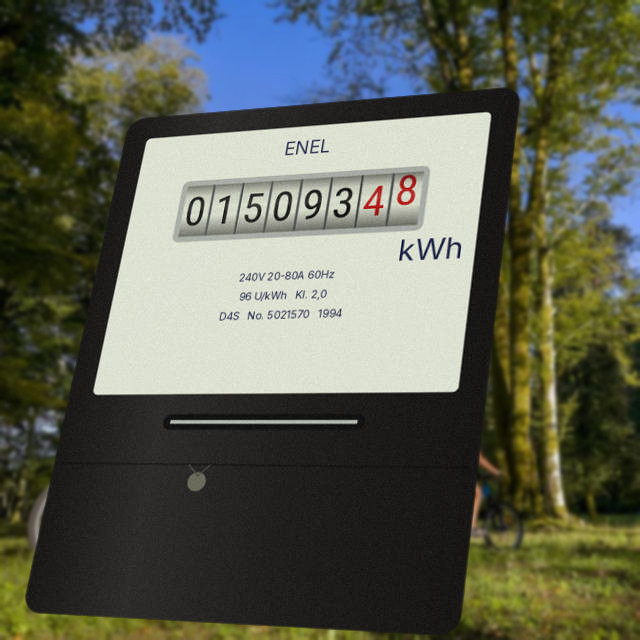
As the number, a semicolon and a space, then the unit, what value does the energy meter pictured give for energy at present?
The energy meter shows 15093.48; kWh
